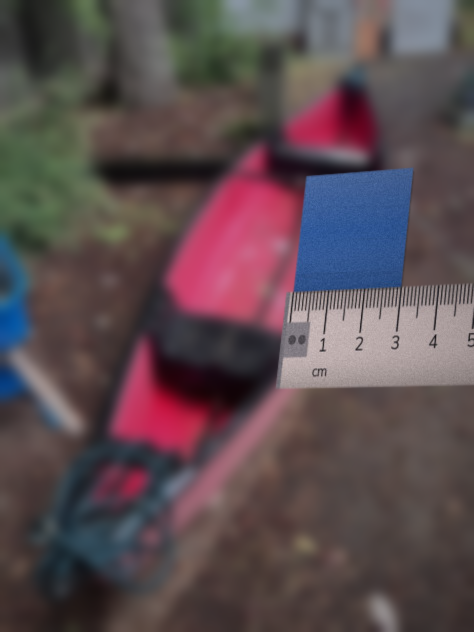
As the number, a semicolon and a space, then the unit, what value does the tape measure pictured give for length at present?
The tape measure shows 3; cm
